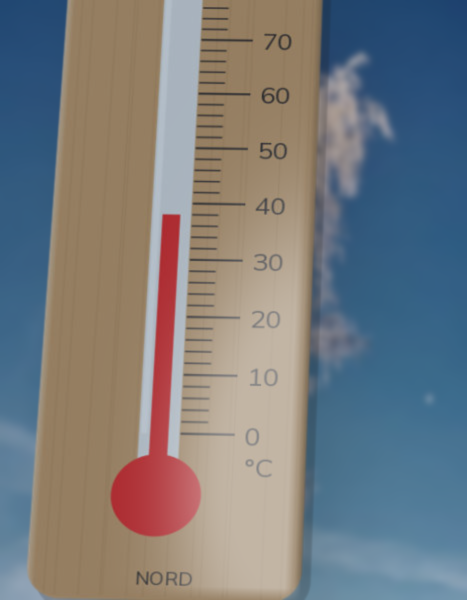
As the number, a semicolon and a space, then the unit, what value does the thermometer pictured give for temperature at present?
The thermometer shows 38; °C
